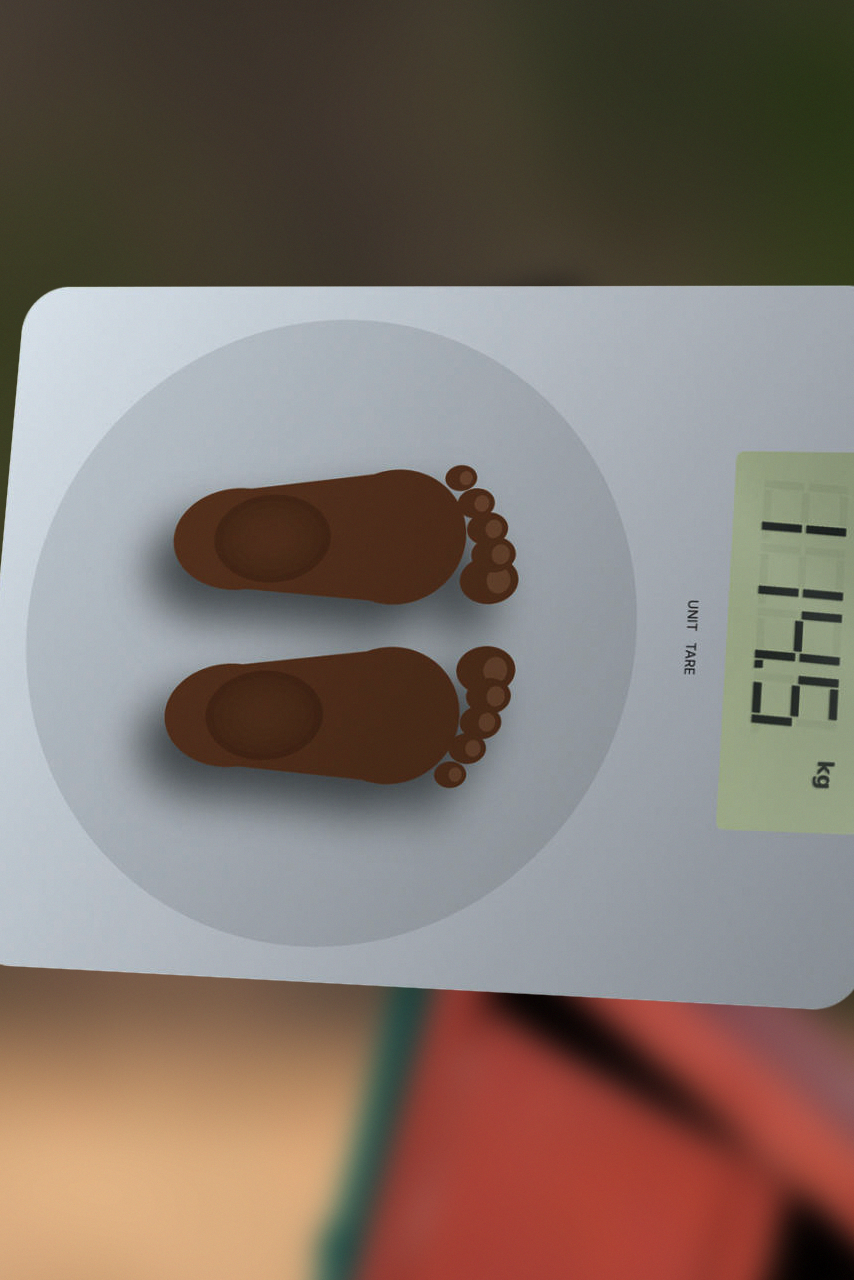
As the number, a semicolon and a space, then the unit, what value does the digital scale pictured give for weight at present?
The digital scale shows 114.5; kg
